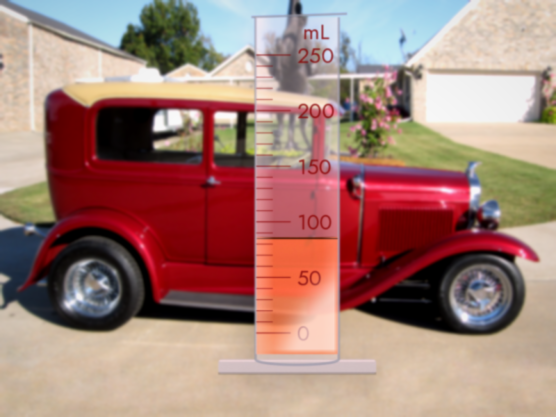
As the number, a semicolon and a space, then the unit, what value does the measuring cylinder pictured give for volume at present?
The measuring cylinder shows 85; mL
